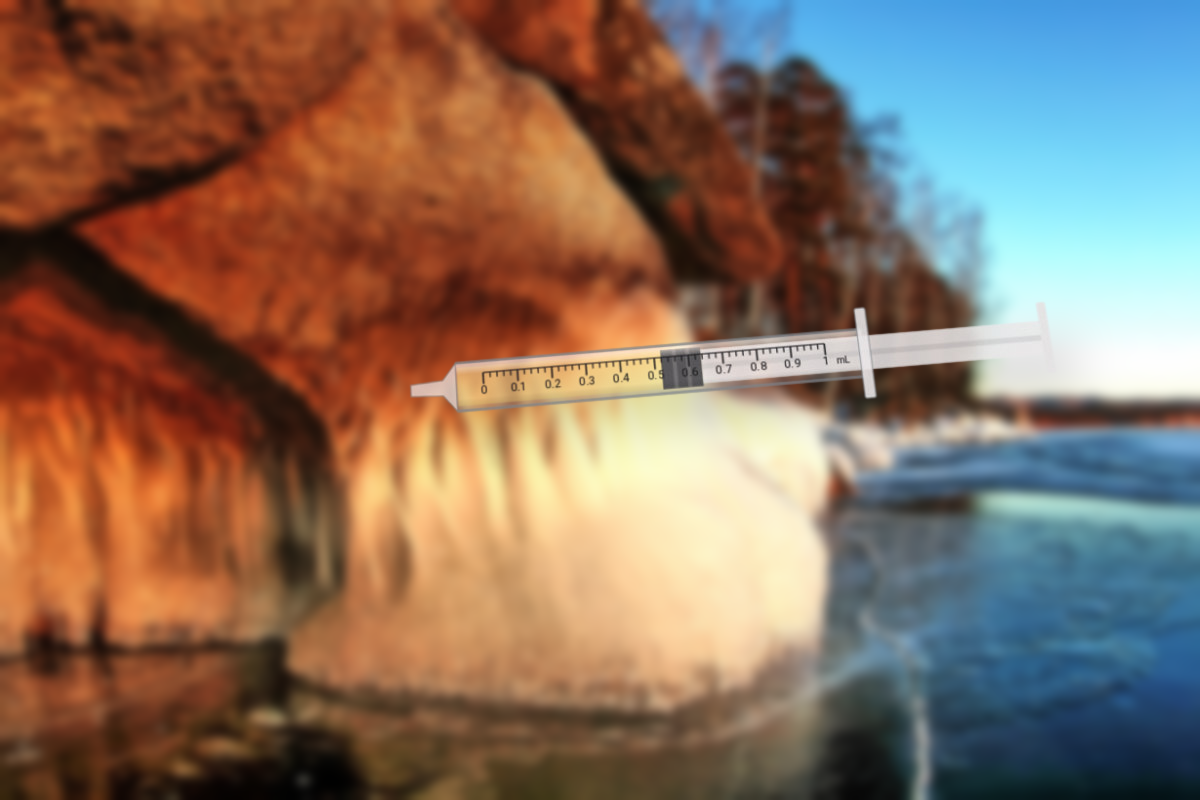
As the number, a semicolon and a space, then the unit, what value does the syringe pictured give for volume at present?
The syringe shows 0.52; mL
